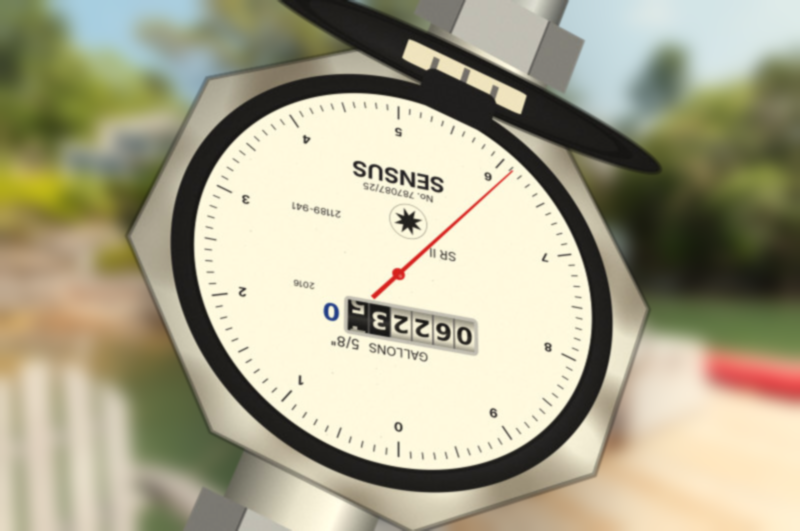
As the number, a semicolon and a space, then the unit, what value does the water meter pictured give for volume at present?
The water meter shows 622346.1; gal
